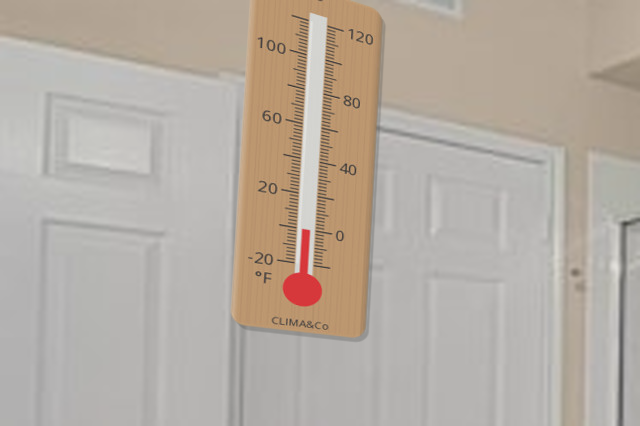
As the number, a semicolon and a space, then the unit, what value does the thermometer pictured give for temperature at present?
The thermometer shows 0; °F
